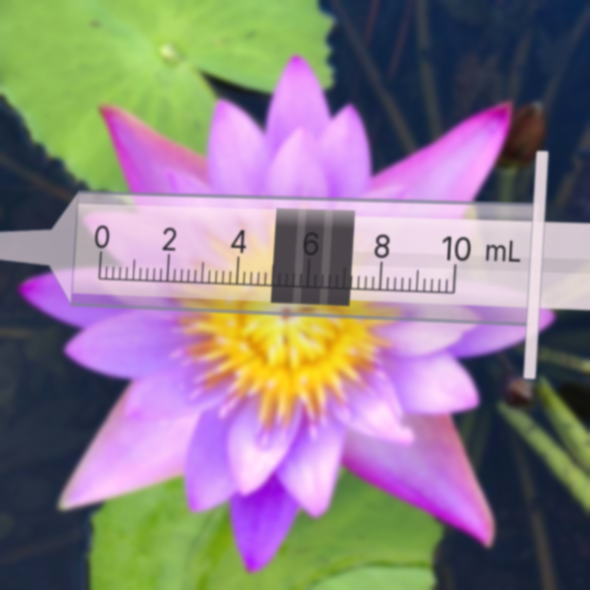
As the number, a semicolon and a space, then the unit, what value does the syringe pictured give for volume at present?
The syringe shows 5; mL
